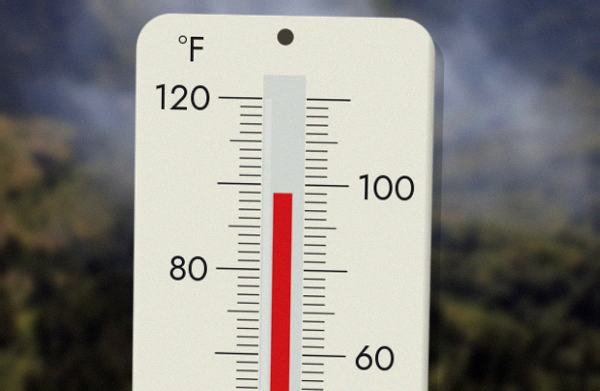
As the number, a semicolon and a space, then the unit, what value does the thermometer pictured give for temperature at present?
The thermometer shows 98; °F
